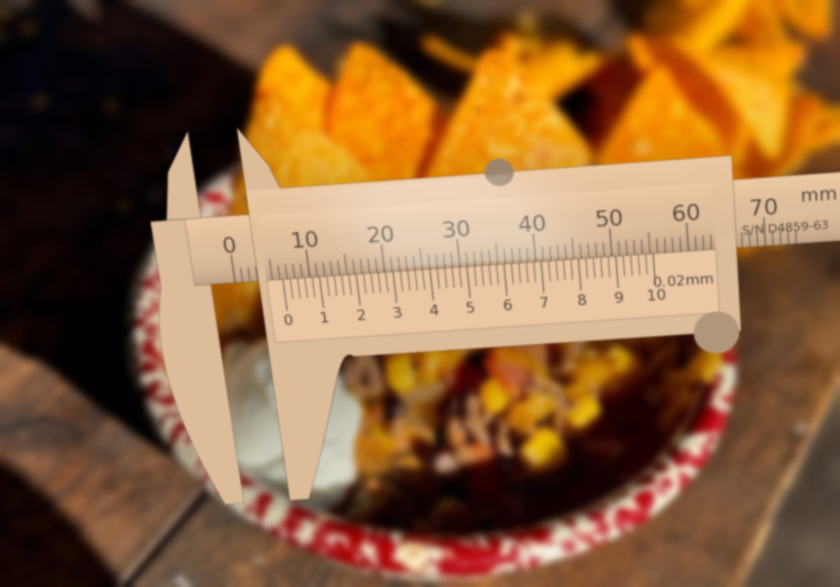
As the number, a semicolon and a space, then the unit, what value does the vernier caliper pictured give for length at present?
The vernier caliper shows 6.4; mm
